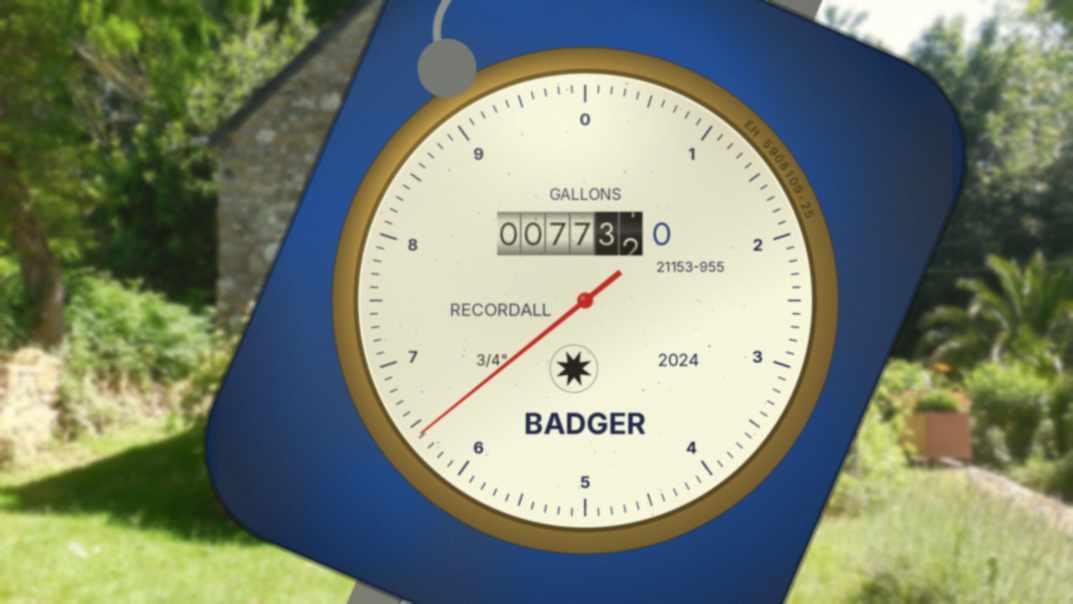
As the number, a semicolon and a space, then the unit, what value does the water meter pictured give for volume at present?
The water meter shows 77316.4; gal
